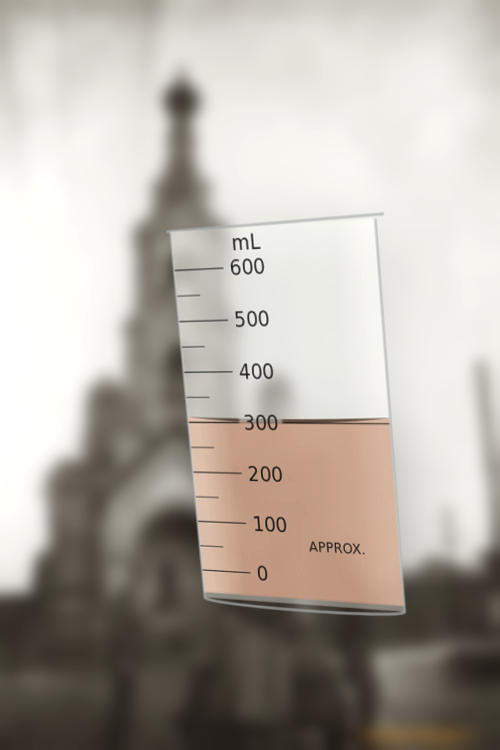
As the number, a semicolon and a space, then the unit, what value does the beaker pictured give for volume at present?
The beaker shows 300; mL
